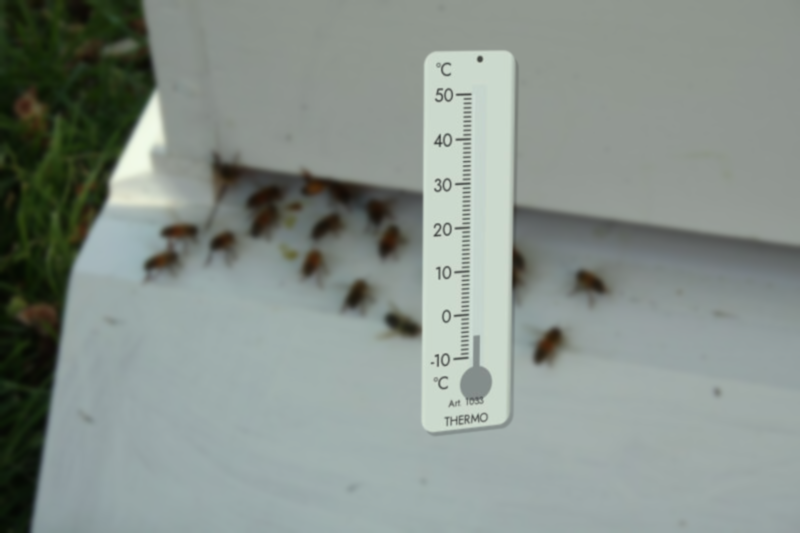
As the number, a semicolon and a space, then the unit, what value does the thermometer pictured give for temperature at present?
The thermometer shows -5; °C
